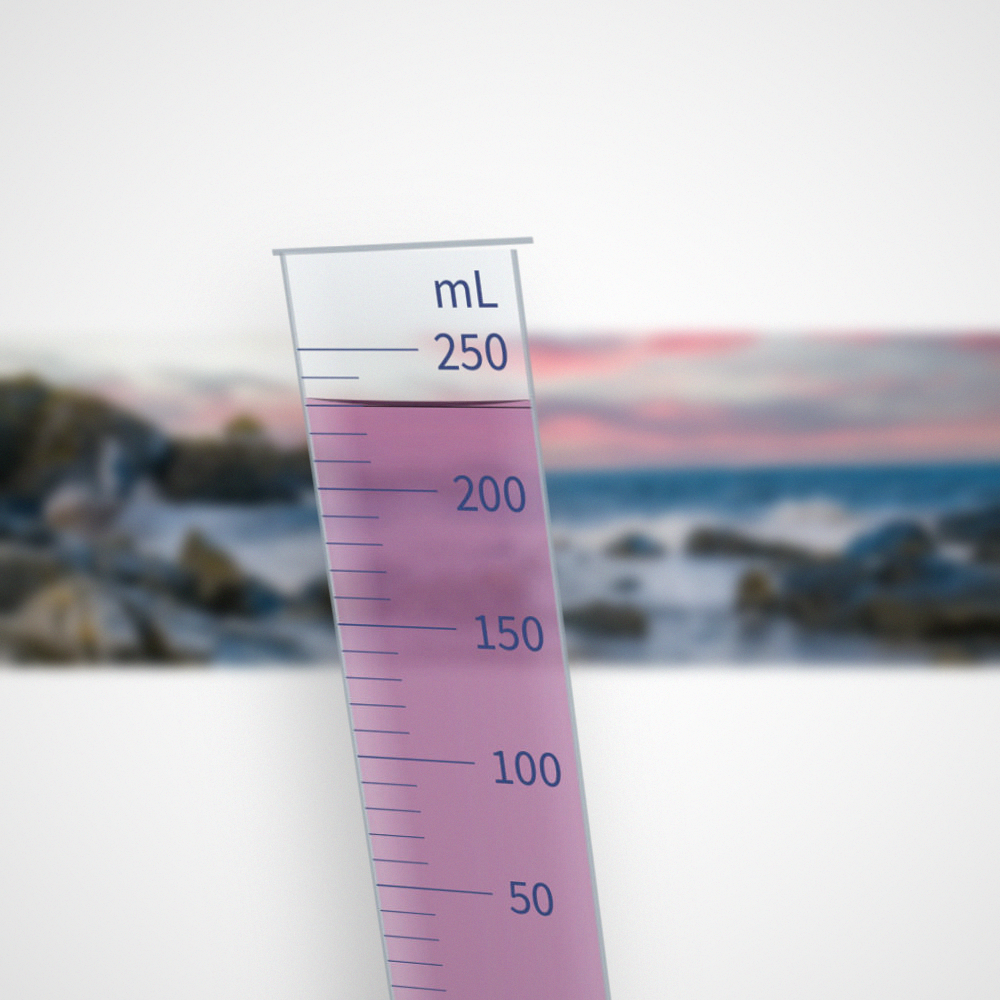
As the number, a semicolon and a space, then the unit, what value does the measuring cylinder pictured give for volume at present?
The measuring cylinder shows 230; mL
